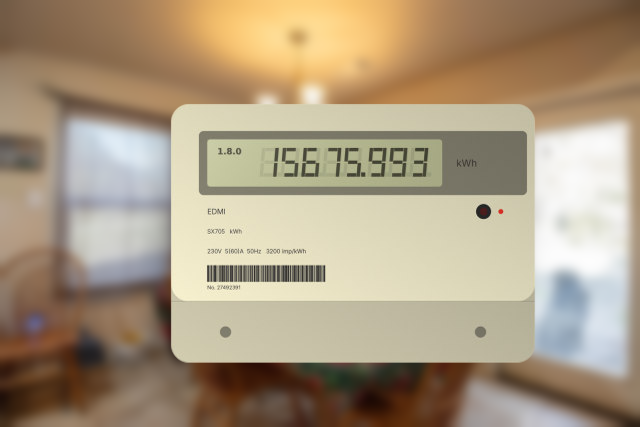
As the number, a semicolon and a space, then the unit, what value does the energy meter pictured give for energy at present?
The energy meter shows 15675.993; kWh
